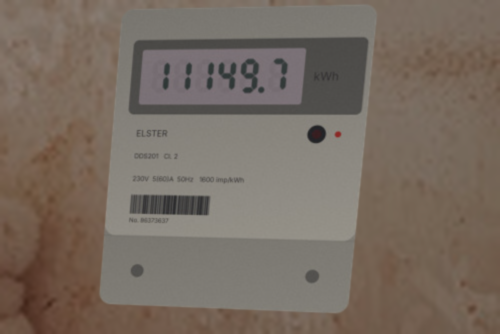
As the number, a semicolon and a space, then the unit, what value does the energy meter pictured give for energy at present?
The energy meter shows 11149.7; kWh
